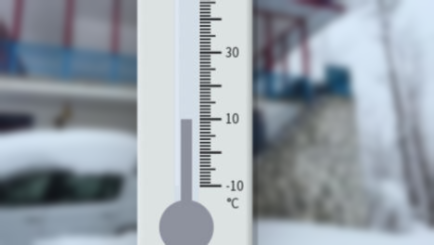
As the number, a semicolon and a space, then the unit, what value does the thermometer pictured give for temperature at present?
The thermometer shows 10; °C
